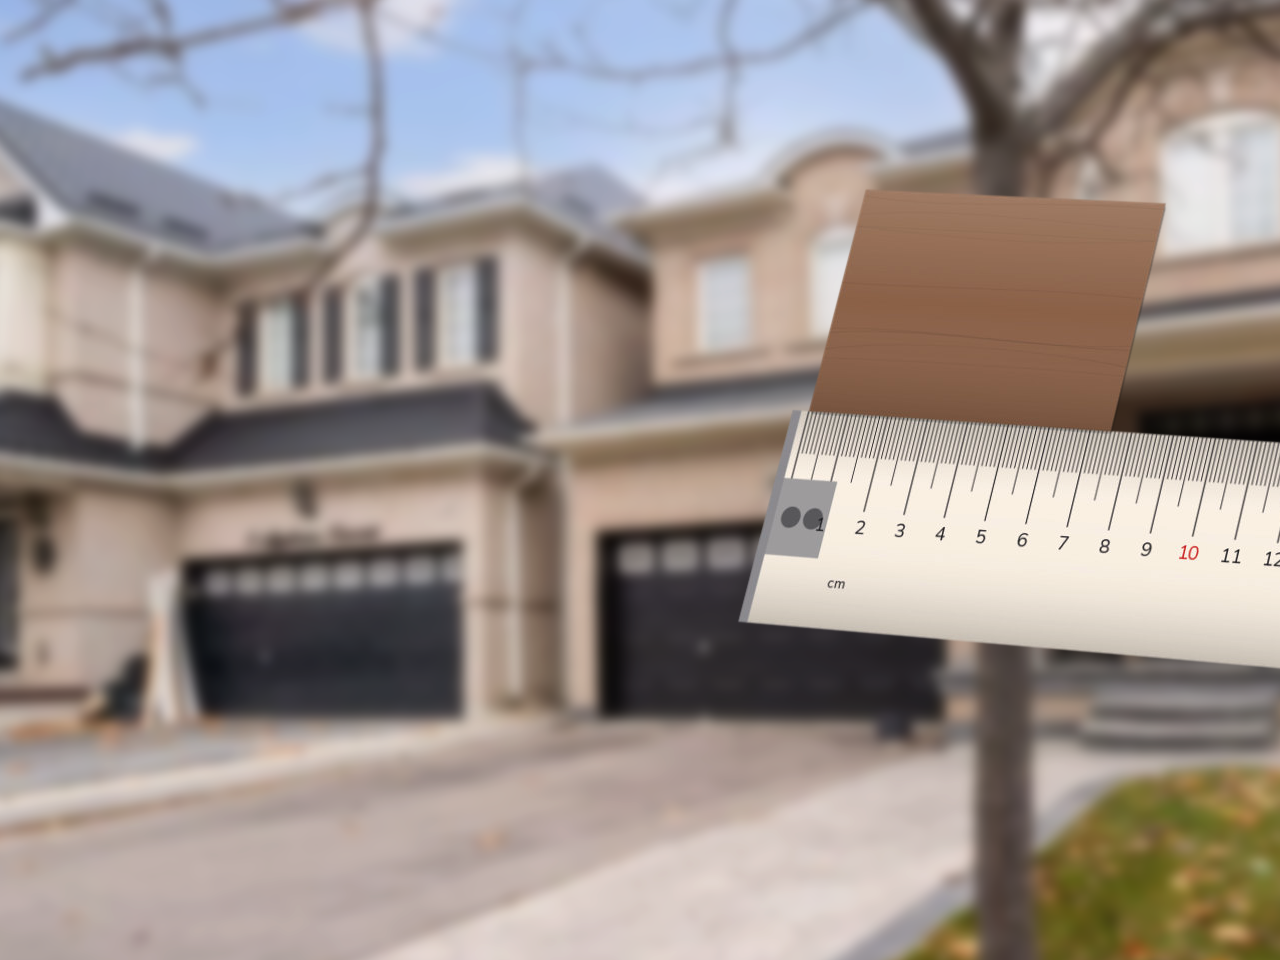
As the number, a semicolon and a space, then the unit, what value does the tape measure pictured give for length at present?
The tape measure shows 7.5; cm
